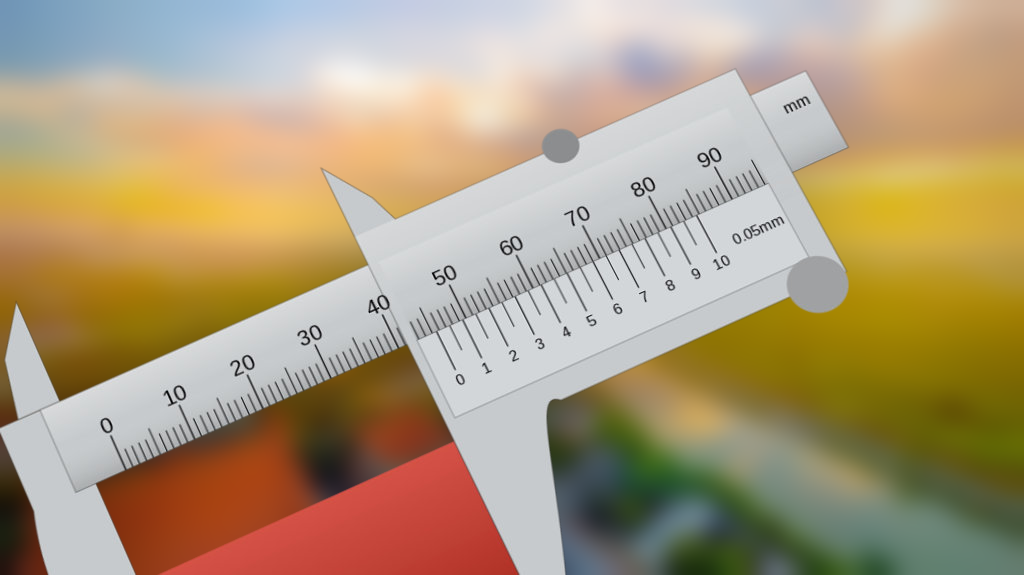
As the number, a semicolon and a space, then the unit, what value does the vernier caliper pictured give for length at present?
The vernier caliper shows 45.6; mm
